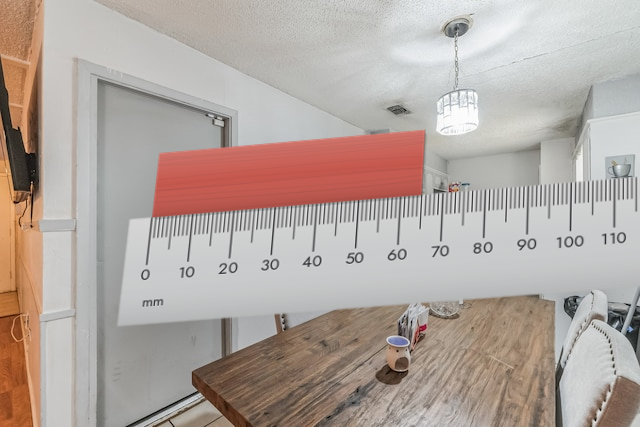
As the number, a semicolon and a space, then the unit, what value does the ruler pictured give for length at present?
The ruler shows 65; mm
